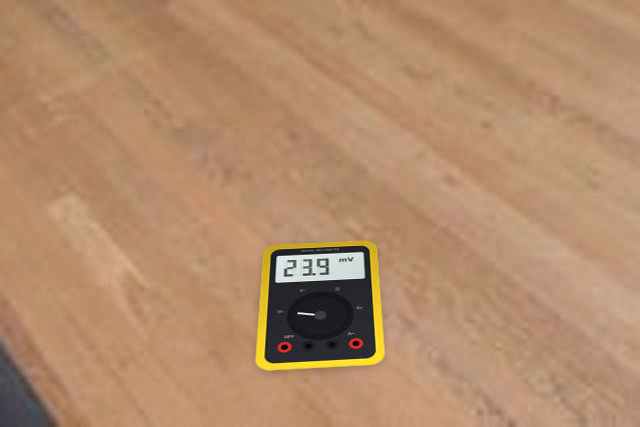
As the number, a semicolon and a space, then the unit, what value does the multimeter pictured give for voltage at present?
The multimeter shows 23.9; mV
